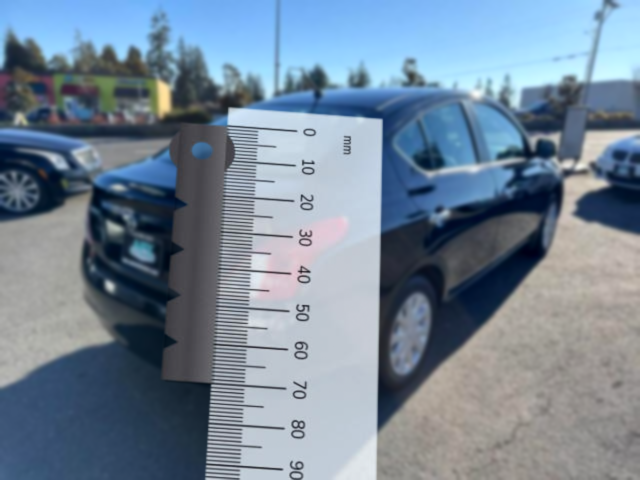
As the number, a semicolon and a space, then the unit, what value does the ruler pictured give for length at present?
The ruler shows 70; mm
